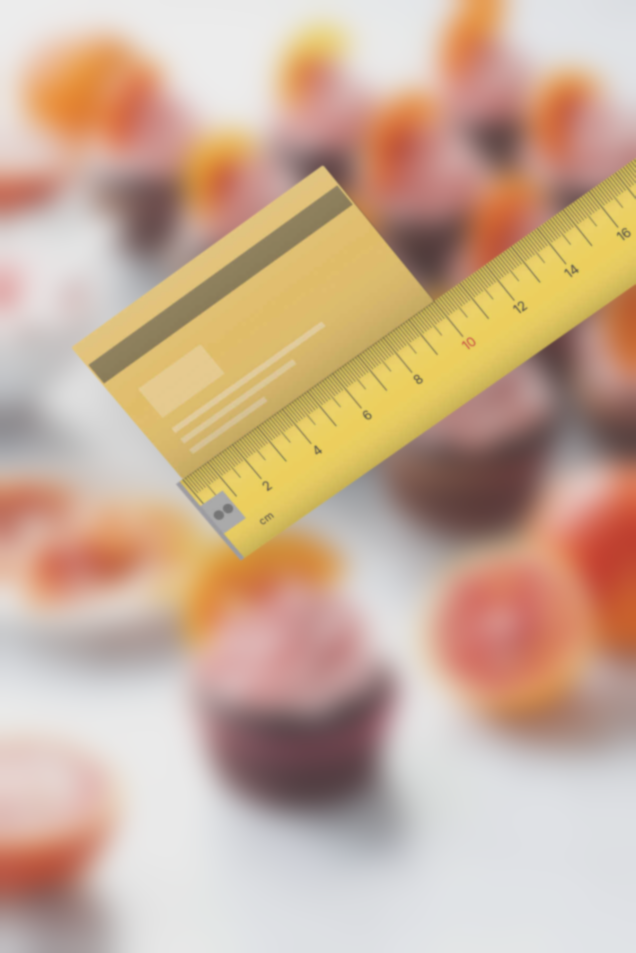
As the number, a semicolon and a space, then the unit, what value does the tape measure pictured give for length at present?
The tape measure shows 10; cm
